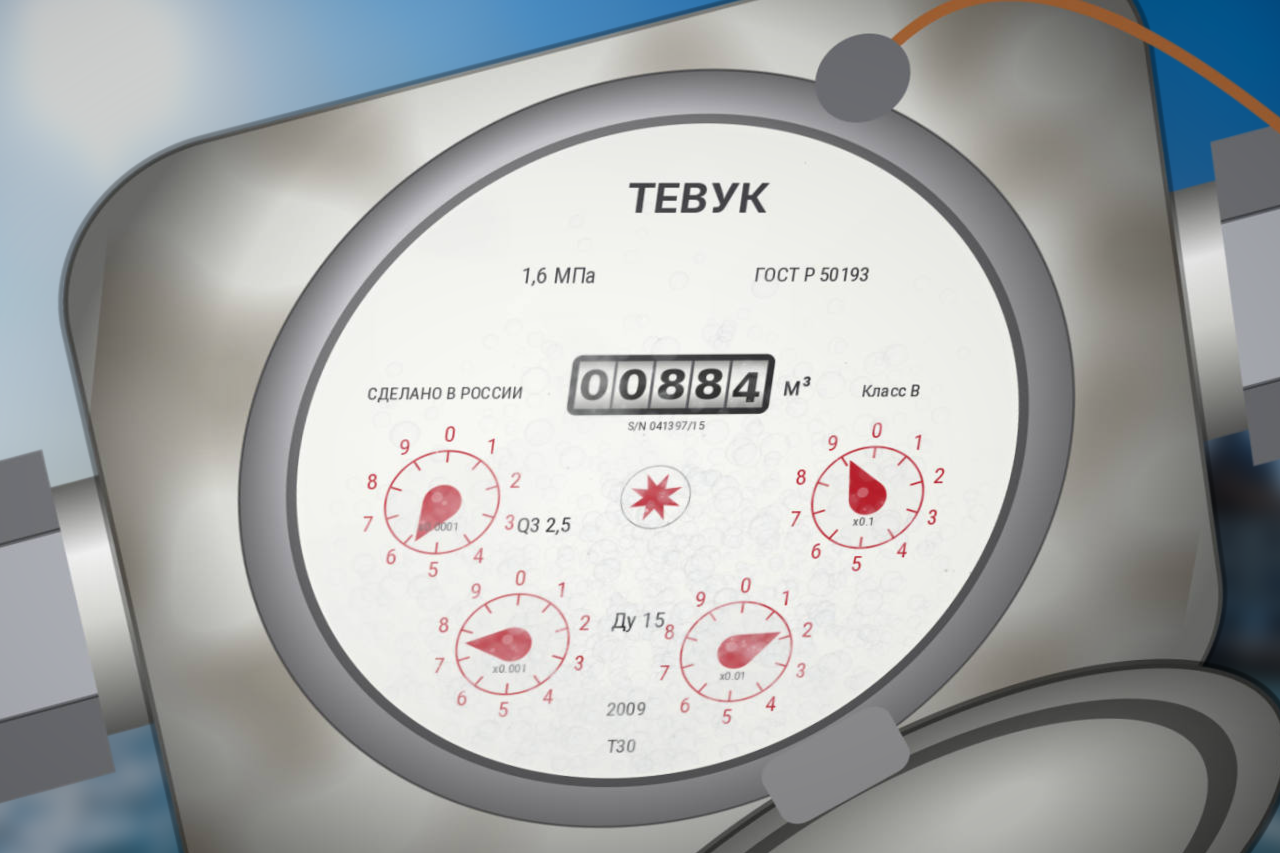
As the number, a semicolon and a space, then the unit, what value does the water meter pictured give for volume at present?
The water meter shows 883.9175; m³
